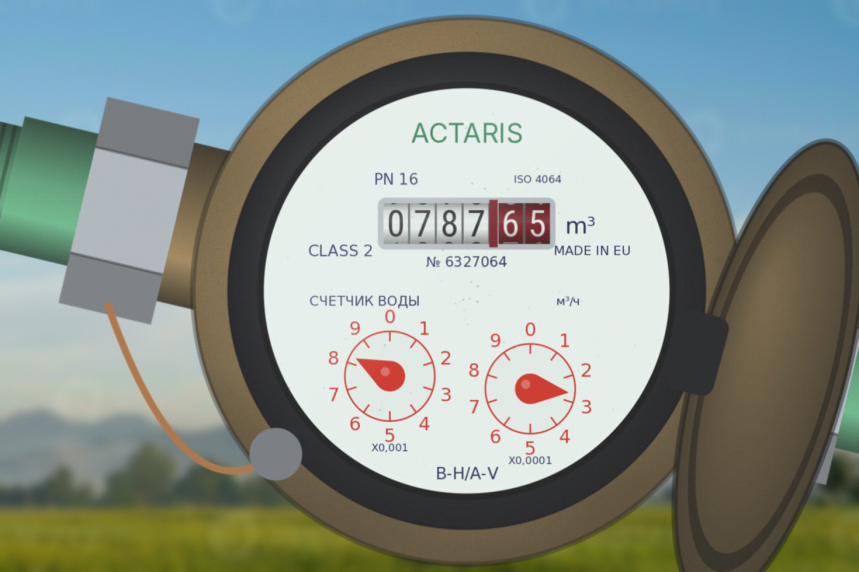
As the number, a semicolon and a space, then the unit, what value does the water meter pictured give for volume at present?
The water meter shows 787.6582; m³
